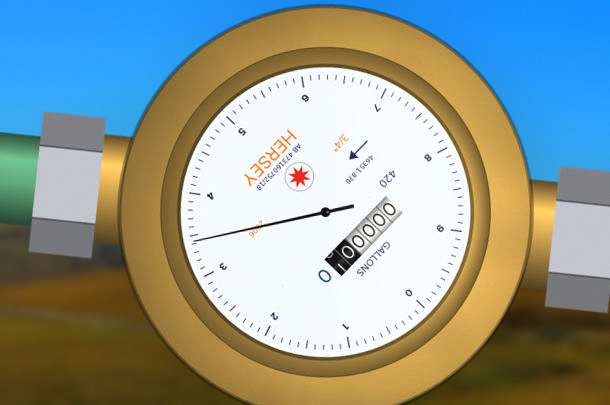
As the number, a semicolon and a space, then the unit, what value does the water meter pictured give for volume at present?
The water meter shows 13.4; gal
